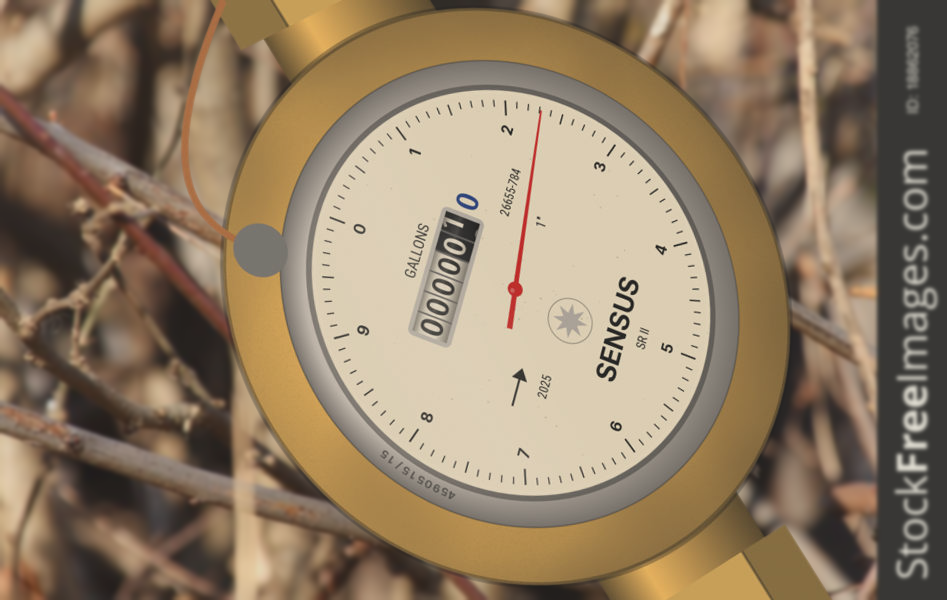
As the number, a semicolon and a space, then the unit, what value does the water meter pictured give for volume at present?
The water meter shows 12.3; gal
